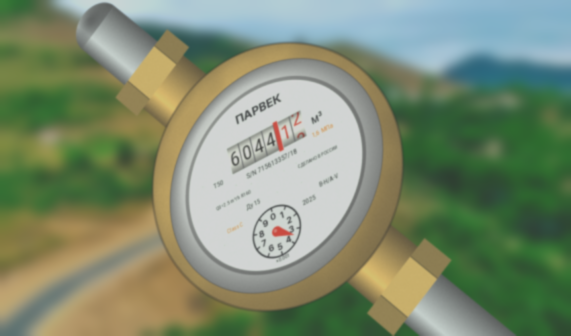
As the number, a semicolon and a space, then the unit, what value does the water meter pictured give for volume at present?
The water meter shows 6044.123; m³
